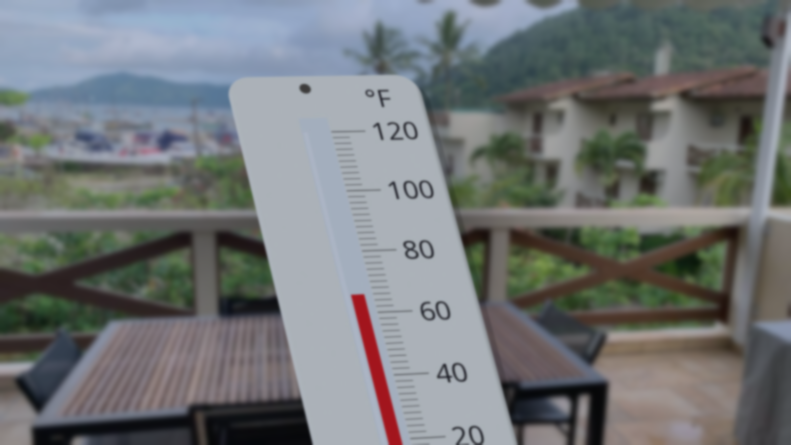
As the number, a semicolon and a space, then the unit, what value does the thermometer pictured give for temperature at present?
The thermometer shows 66; °F
